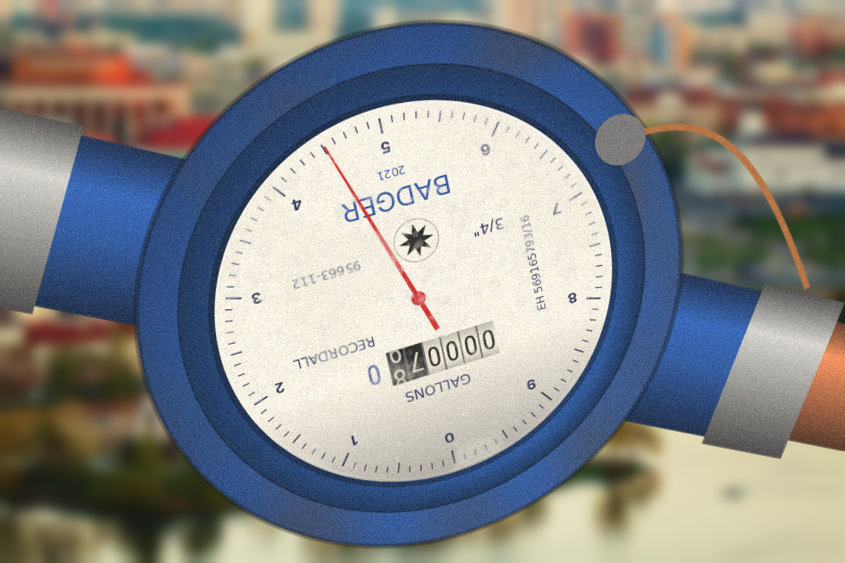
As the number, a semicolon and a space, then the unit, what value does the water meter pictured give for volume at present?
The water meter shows 784.5; gal
